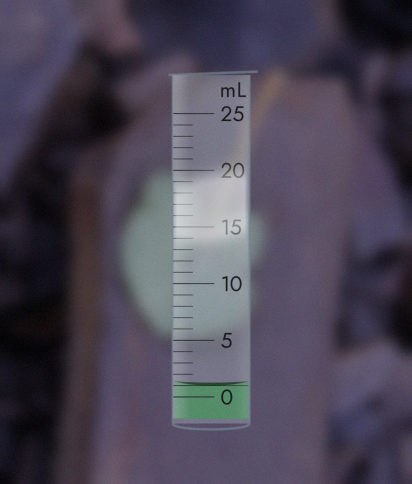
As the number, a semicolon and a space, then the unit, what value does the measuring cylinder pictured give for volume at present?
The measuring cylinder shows 1; mL
